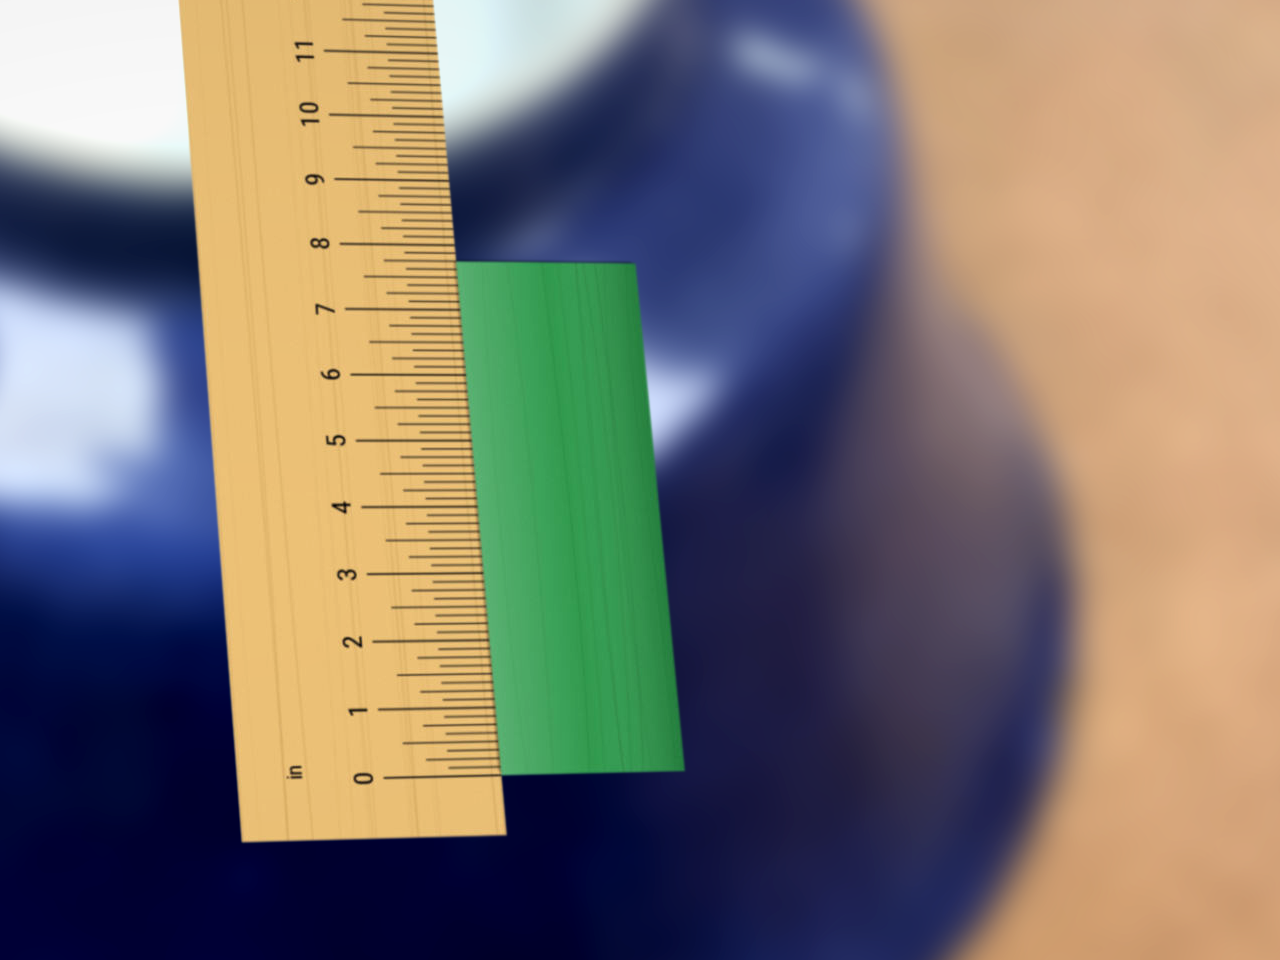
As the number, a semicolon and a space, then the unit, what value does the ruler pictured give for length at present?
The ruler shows 7.75; in
